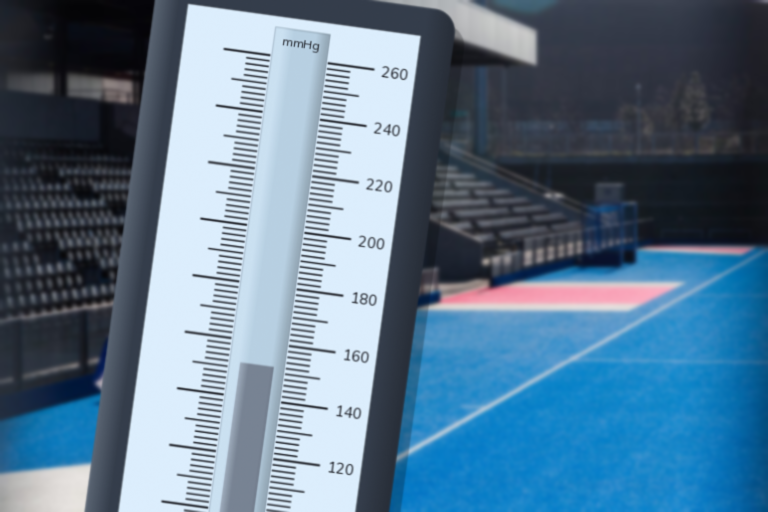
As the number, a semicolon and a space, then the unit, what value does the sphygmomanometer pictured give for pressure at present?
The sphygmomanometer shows 152; mmHg
